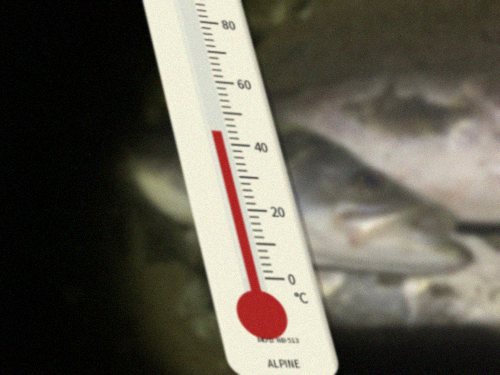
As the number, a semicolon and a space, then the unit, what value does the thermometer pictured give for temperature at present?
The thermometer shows 44; °C
